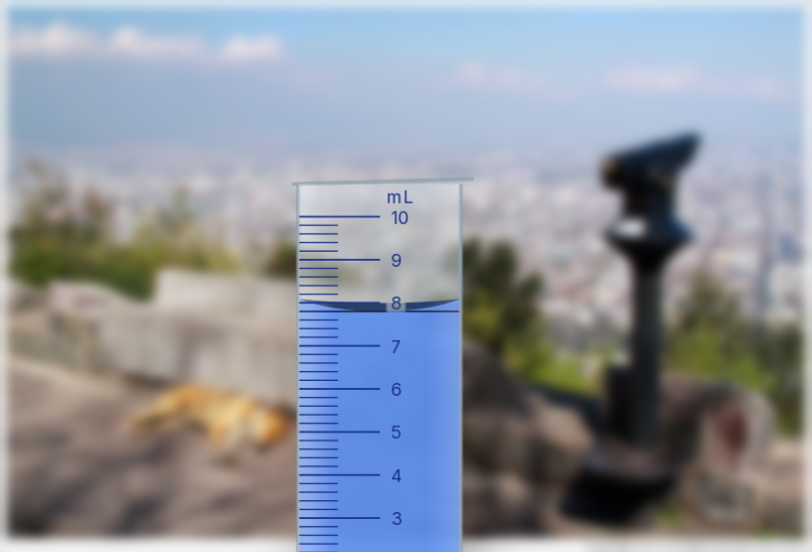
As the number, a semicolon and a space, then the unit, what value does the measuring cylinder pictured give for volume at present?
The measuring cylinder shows 7.8; mL
